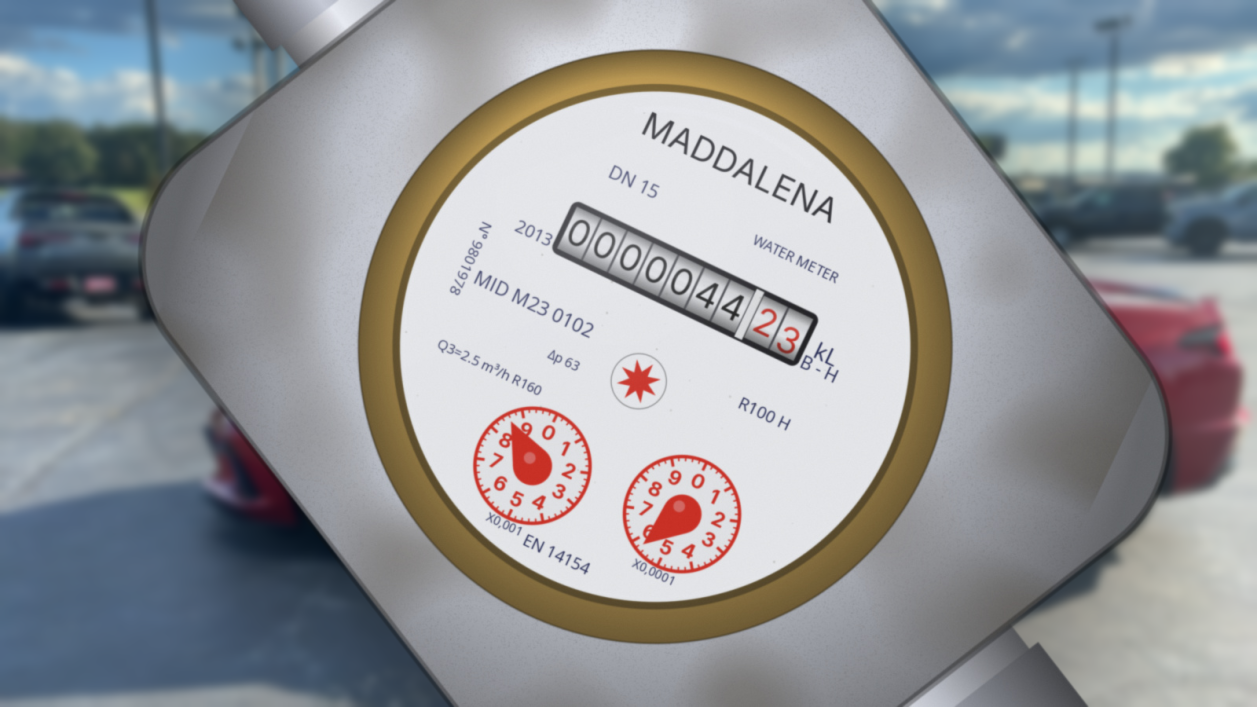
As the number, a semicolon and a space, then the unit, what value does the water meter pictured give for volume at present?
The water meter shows 44.2285; kL
